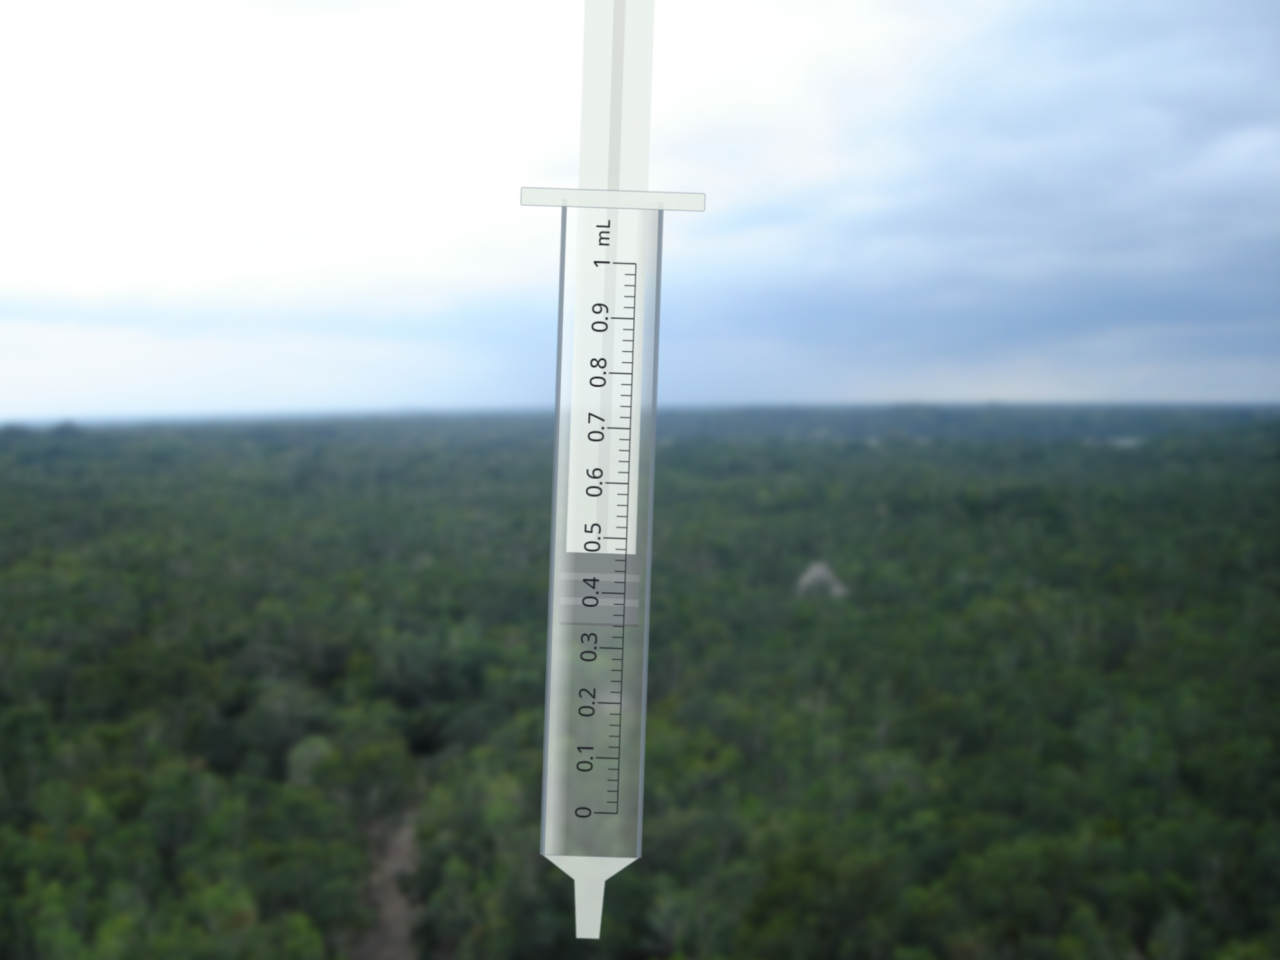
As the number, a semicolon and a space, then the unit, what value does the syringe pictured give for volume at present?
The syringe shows 0.34; mL
